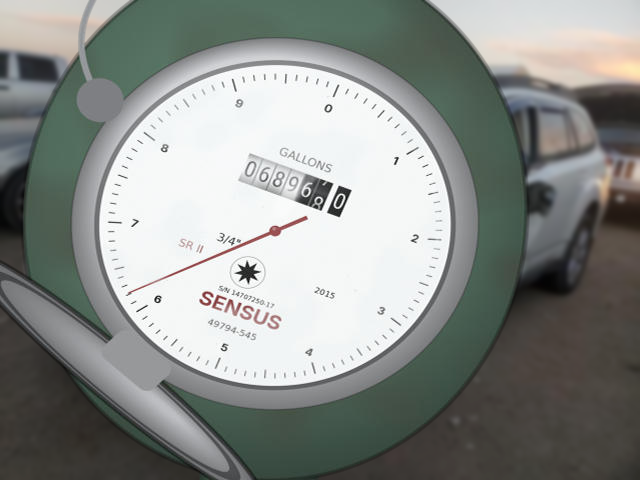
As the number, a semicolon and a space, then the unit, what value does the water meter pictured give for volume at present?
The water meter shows 689676.2; gal
